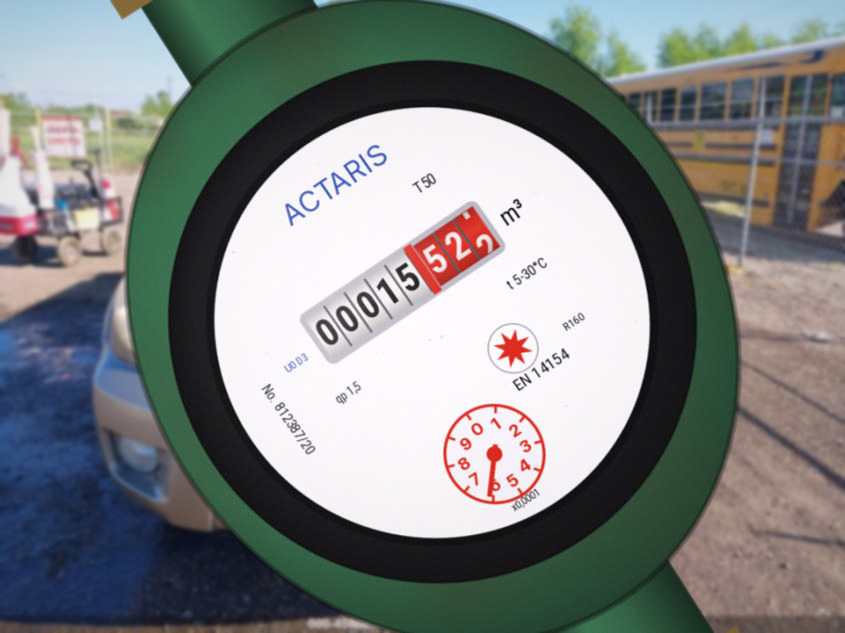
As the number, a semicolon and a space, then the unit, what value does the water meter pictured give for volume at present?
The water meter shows 15.5216; m³
